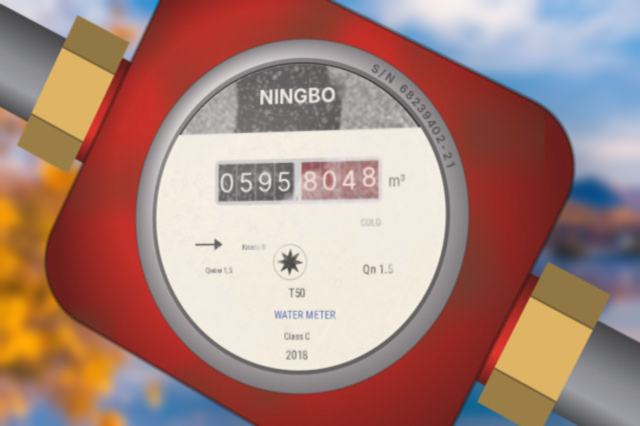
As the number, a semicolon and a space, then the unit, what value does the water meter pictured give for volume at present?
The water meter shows 595.8048; m³
